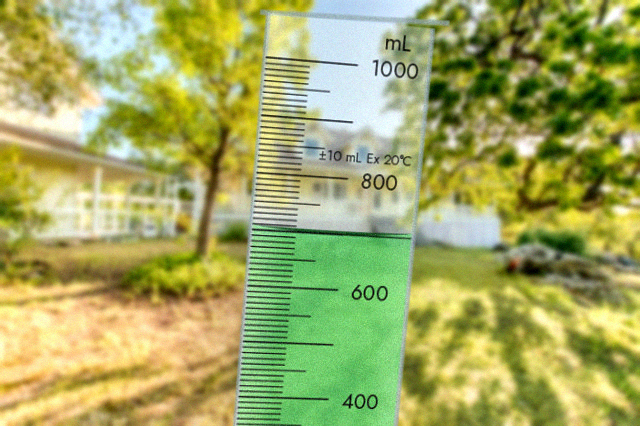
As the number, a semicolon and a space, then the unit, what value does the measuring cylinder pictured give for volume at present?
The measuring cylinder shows 700; mL
